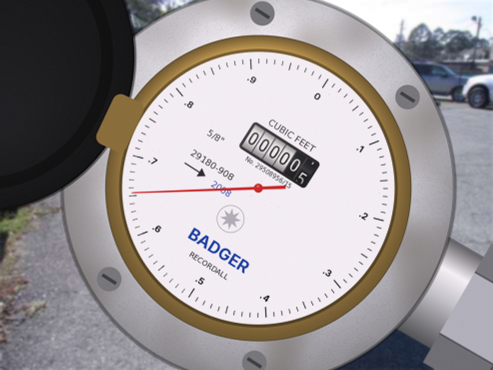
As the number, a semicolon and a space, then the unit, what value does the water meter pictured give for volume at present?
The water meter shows 4.65; ft³
